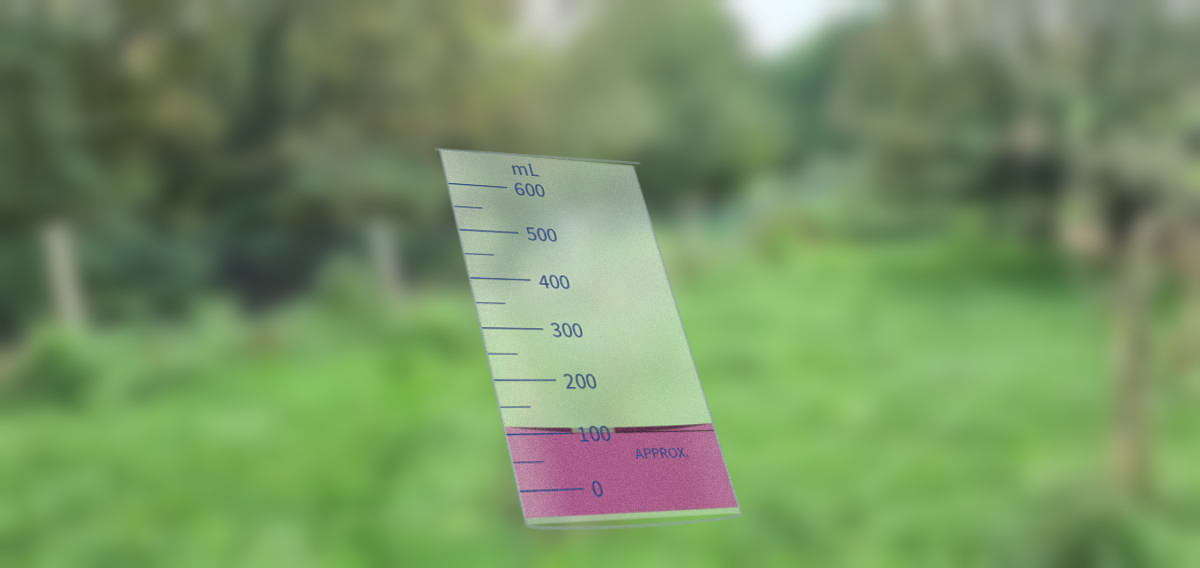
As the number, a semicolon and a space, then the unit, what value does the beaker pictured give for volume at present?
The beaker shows 100; mL
